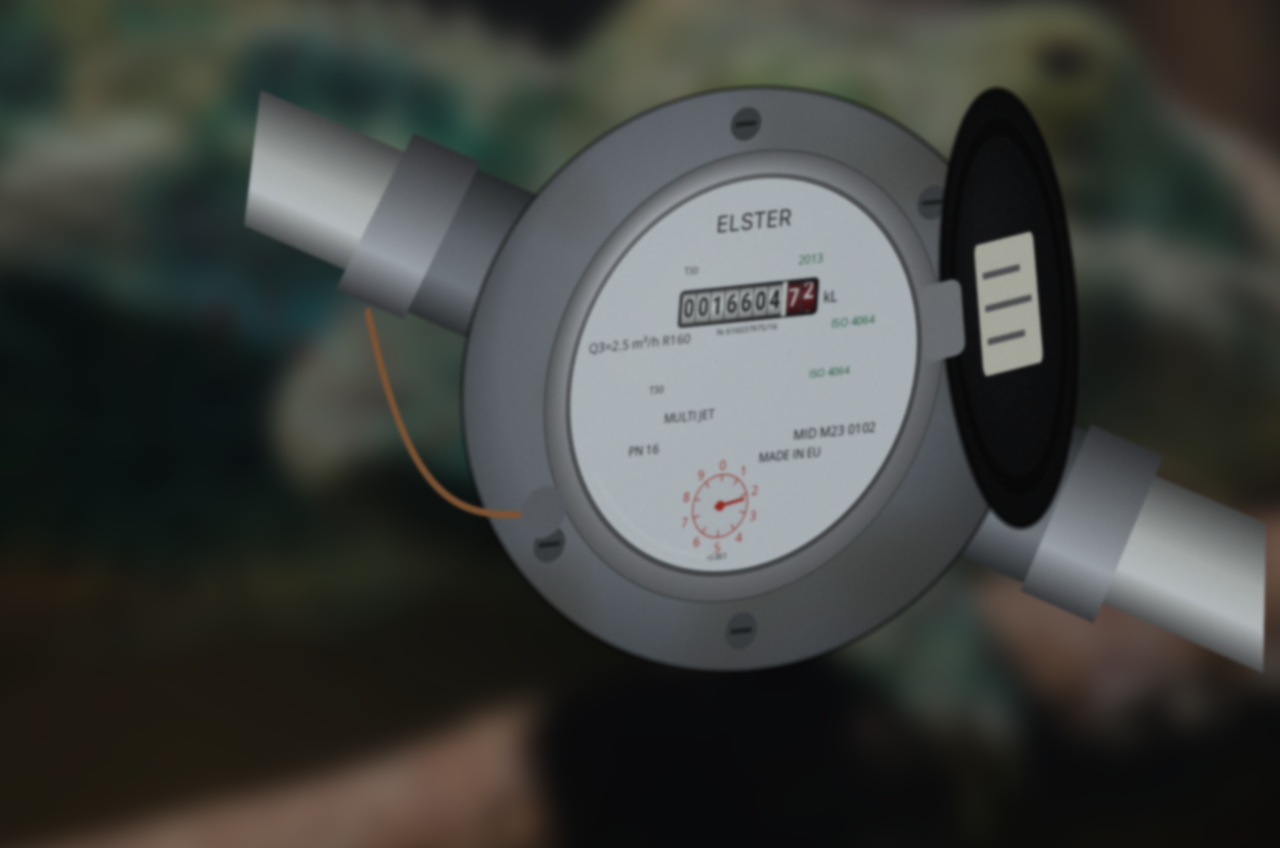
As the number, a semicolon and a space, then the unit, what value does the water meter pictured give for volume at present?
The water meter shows 16604.722; kL
